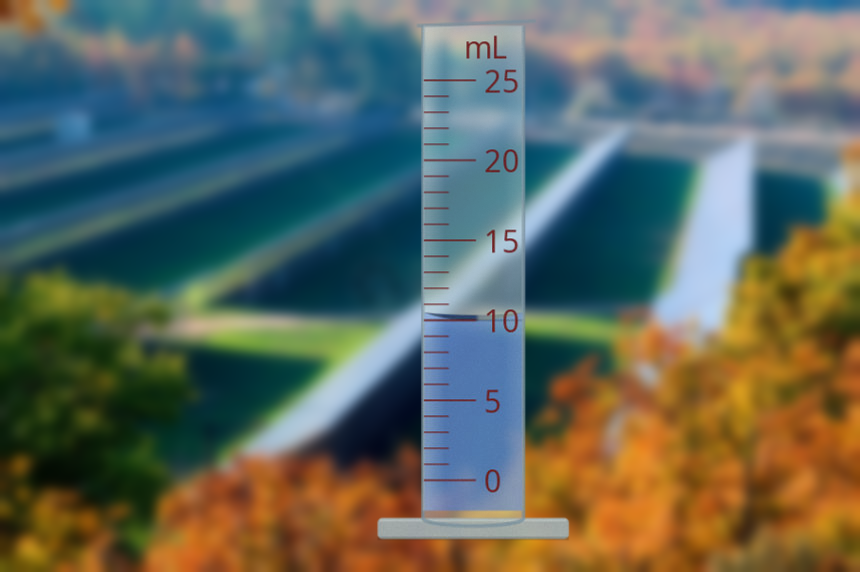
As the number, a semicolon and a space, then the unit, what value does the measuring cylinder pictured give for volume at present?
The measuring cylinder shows 10; mL
